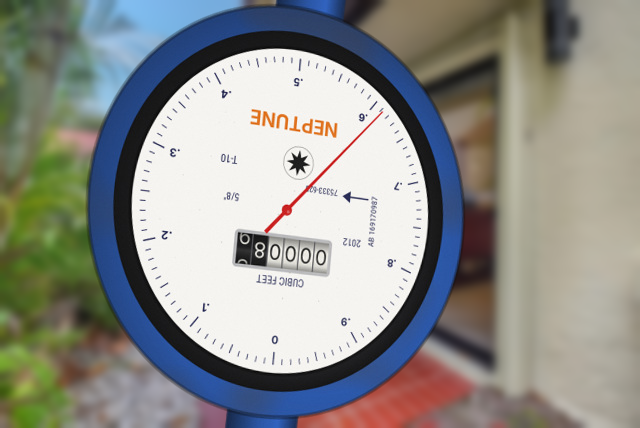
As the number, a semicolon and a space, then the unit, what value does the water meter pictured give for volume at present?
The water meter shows 88.61; ft³
